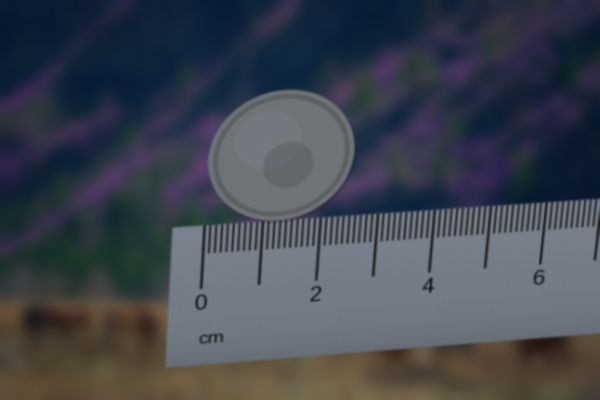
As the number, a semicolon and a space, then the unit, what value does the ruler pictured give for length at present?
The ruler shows 2.5; cm
